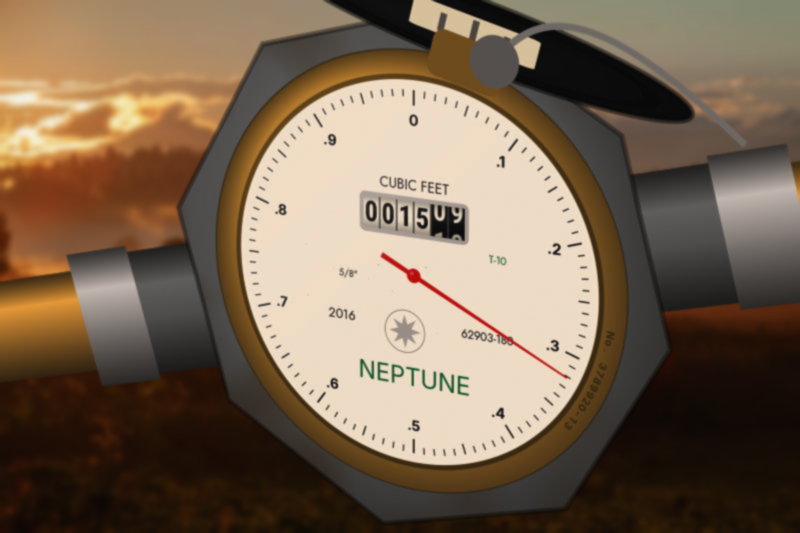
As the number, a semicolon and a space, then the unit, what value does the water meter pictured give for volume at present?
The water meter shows 1509.32; ft³
